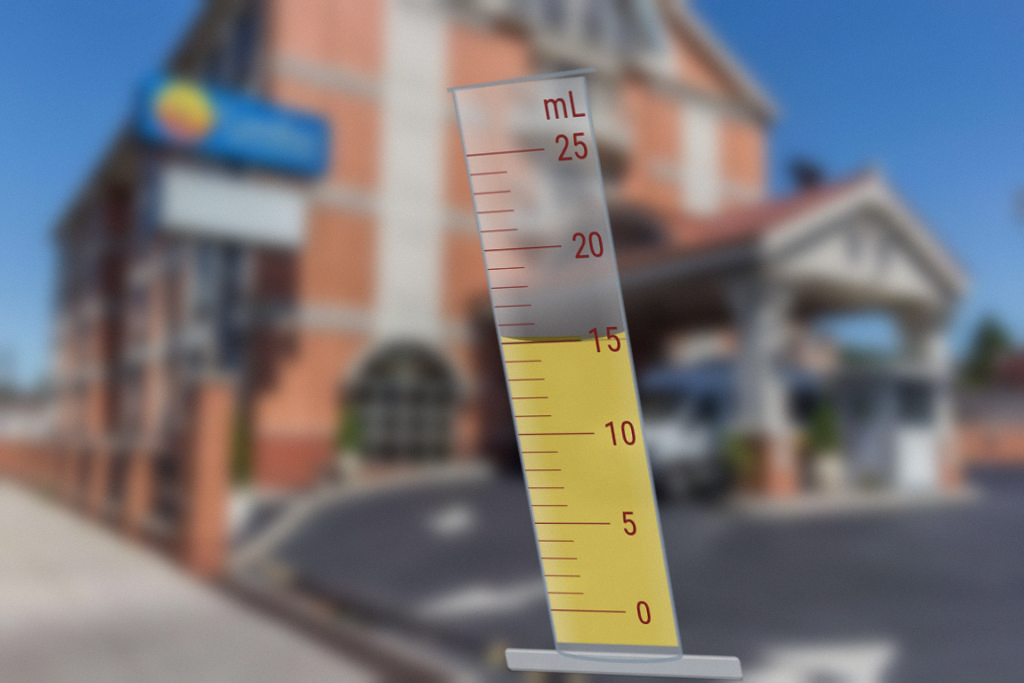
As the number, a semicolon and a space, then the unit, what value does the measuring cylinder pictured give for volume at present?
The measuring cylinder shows 15; mL
